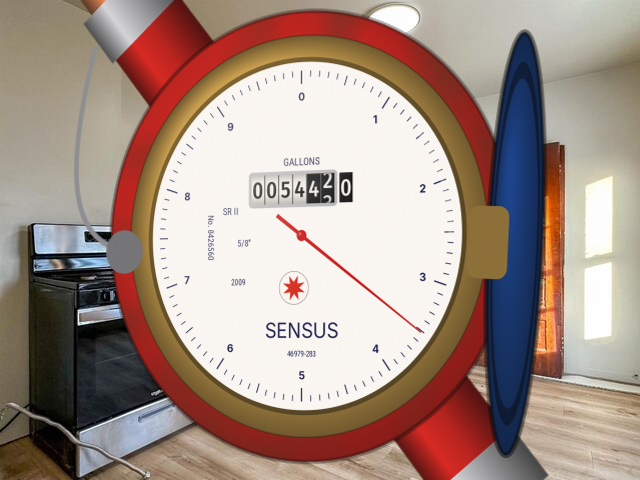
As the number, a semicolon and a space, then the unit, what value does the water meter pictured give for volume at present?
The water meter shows 54423.5; gal
